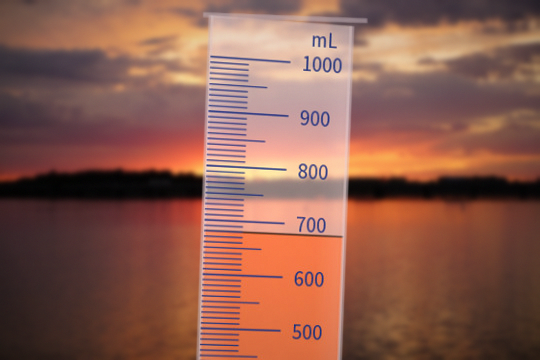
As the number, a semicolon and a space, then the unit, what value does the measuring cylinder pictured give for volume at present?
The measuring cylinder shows 680; mL
